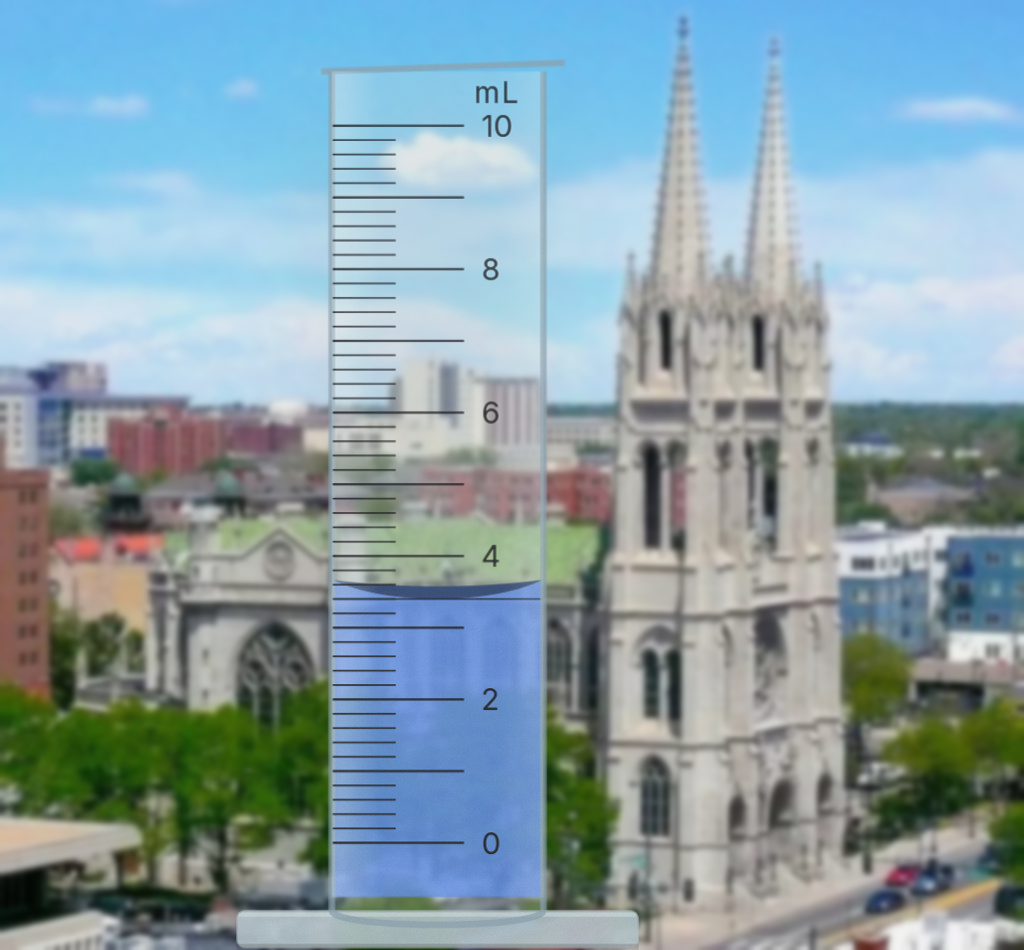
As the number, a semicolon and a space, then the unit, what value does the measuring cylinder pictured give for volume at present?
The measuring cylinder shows 3.4; mL
